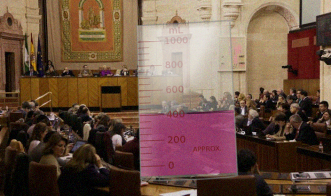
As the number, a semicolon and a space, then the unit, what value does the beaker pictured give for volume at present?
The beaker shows 400; mL
